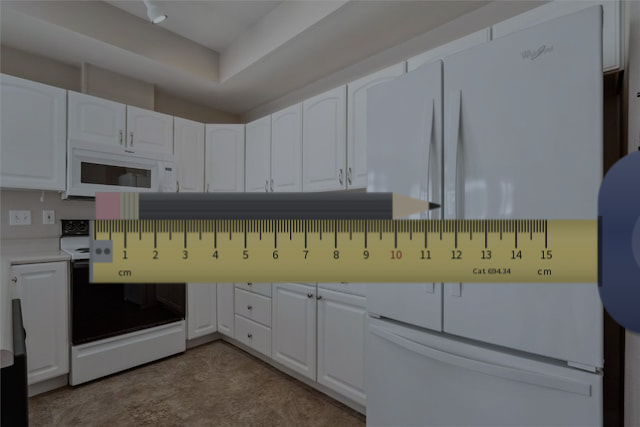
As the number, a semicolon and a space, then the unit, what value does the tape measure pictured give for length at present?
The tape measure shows 11.5; cm
